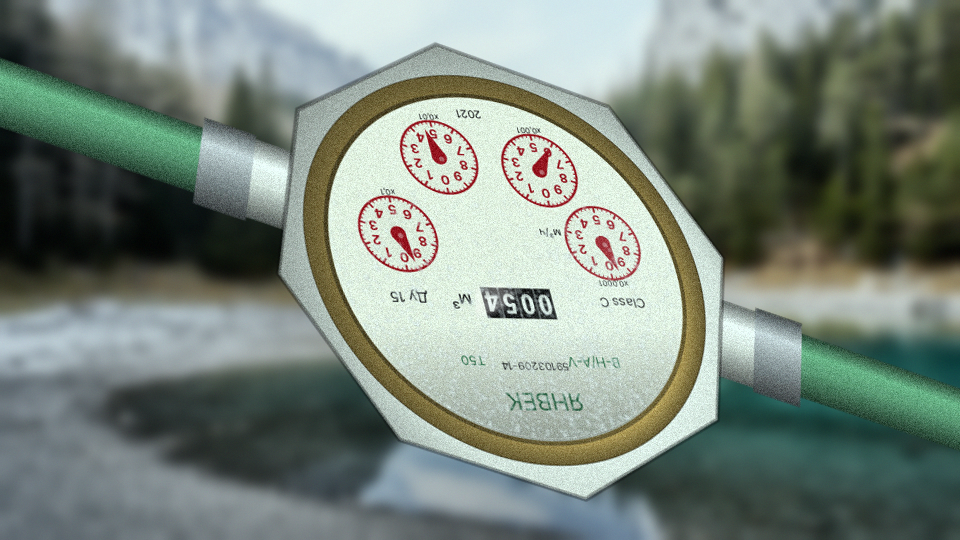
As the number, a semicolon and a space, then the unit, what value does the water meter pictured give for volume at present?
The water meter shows 53.9459; m³
